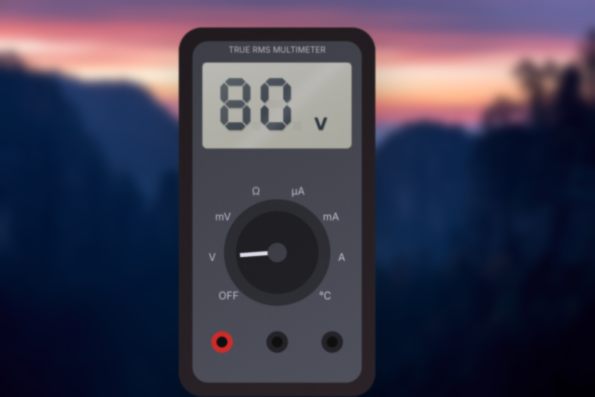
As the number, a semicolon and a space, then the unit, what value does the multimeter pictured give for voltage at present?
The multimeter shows 80; V
